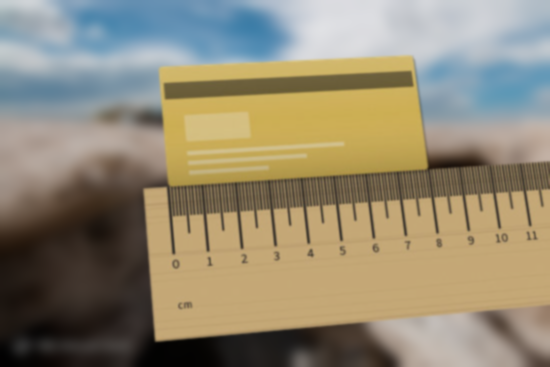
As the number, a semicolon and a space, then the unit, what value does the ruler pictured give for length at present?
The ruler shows 8; cm
